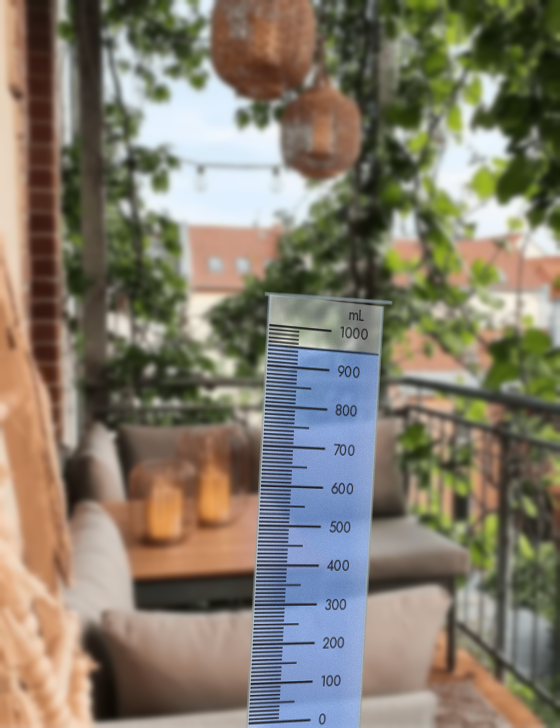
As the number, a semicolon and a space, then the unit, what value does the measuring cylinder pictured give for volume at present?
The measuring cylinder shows 950; mL
